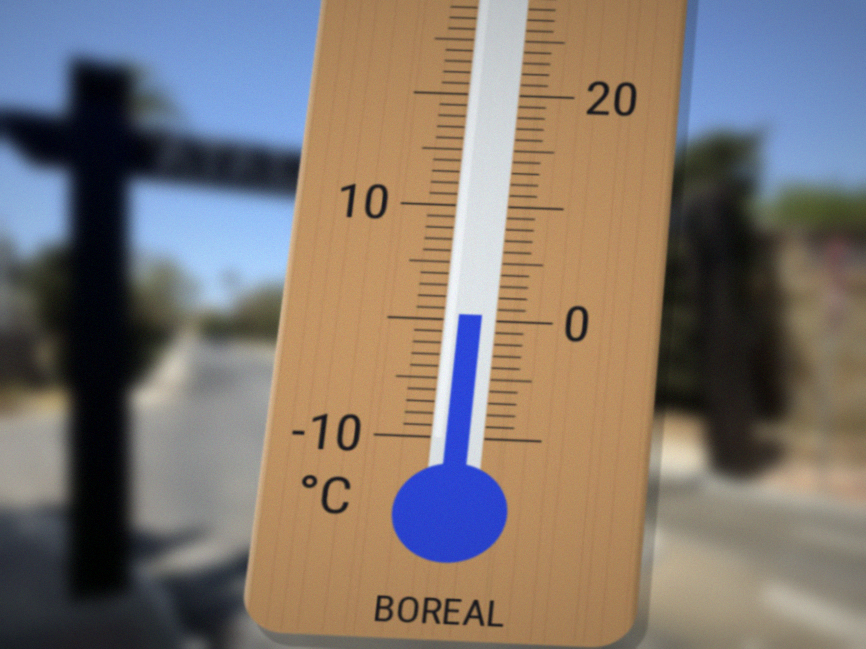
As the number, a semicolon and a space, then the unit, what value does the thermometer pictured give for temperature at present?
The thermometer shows 0.5; °C
